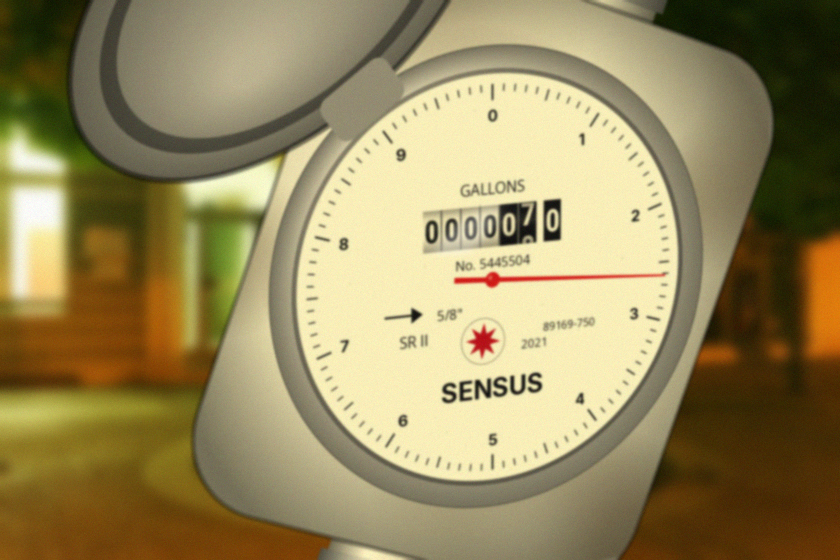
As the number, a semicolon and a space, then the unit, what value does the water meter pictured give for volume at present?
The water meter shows 72.6; gal
